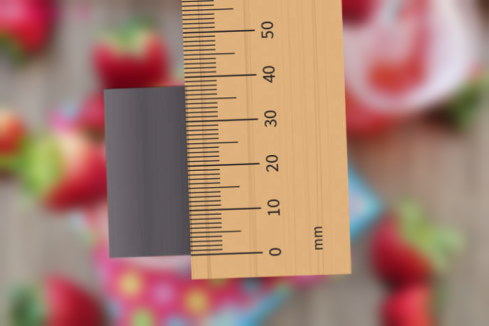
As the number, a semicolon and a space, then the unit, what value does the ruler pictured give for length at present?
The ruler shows 38; mm
